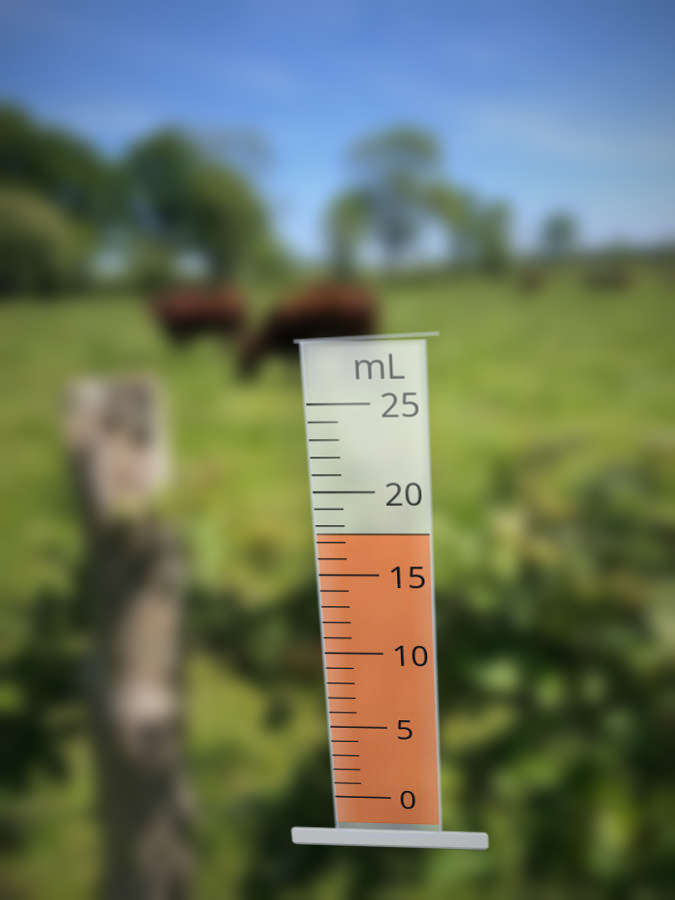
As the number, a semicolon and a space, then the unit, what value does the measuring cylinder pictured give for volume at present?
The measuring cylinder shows 17.5; mL
